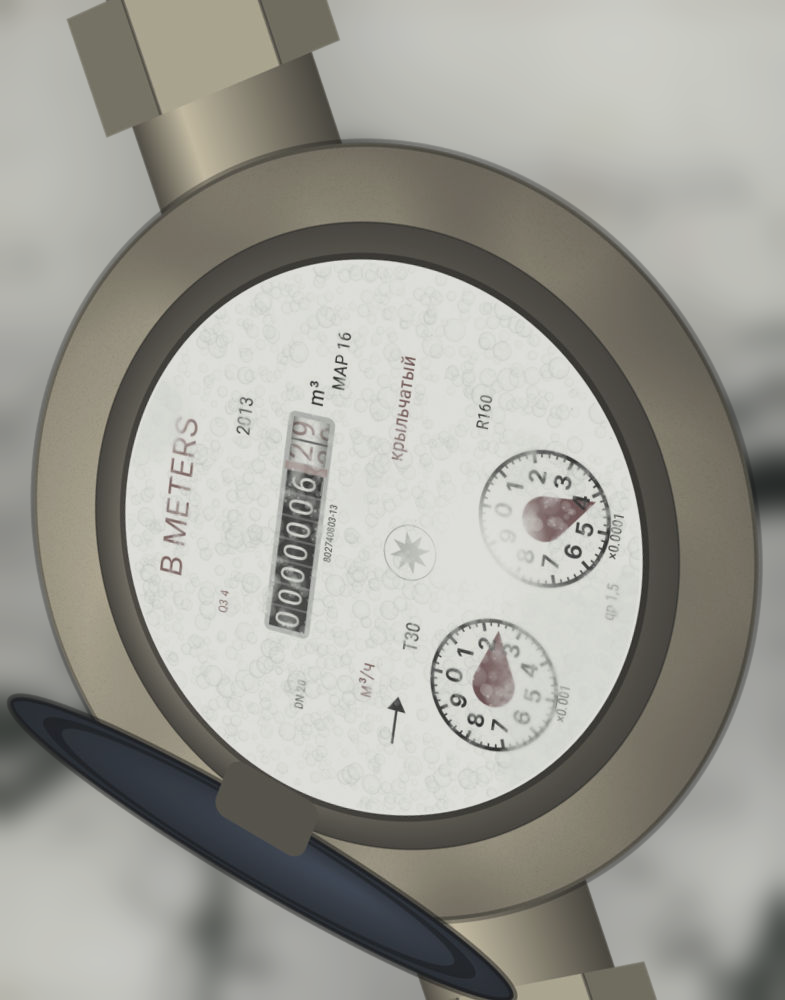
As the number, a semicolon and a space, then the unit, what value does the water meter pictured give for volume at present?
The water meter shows 6.2924; m³
